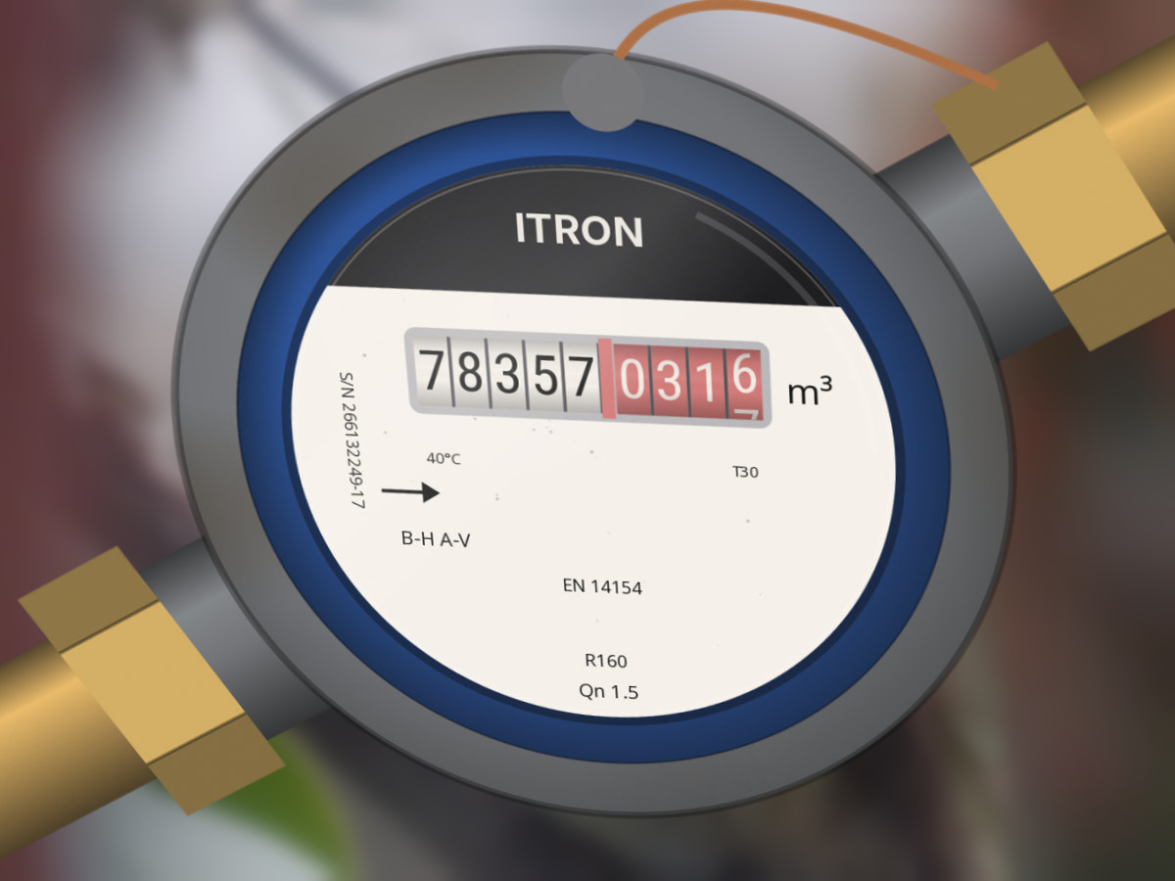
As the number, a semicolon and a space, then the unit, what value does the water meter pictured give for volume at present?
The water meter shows 78357.0316; m³
